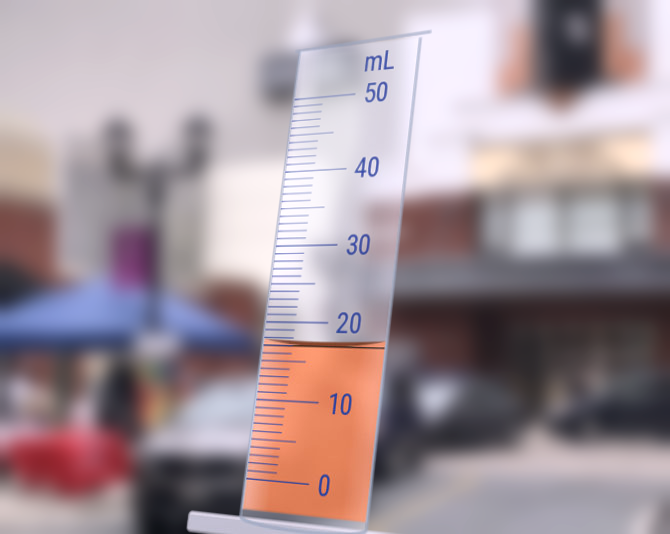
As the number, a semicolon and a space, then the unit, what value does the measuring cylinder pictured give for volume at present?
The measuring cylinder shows 17; mL
